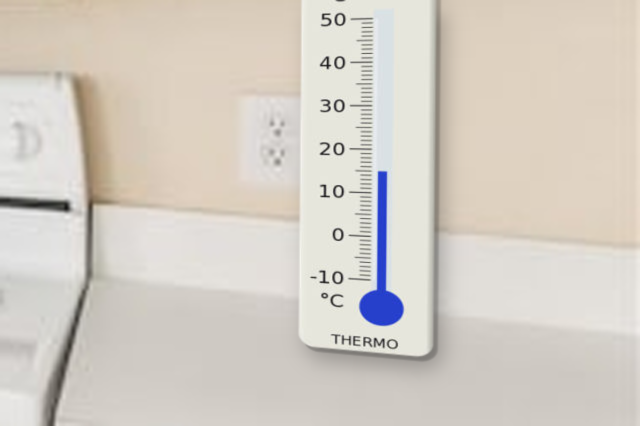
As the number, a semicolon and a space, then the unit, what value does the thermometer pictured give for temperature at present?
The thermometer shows 15; °C
